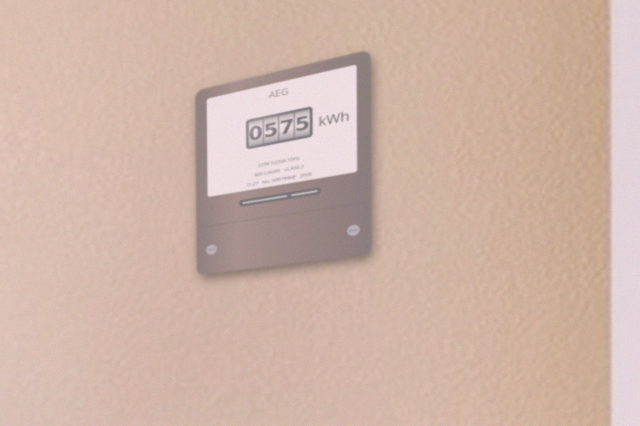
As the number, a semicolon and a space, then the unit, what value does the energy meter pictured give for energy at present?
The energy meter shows 575; kWh
